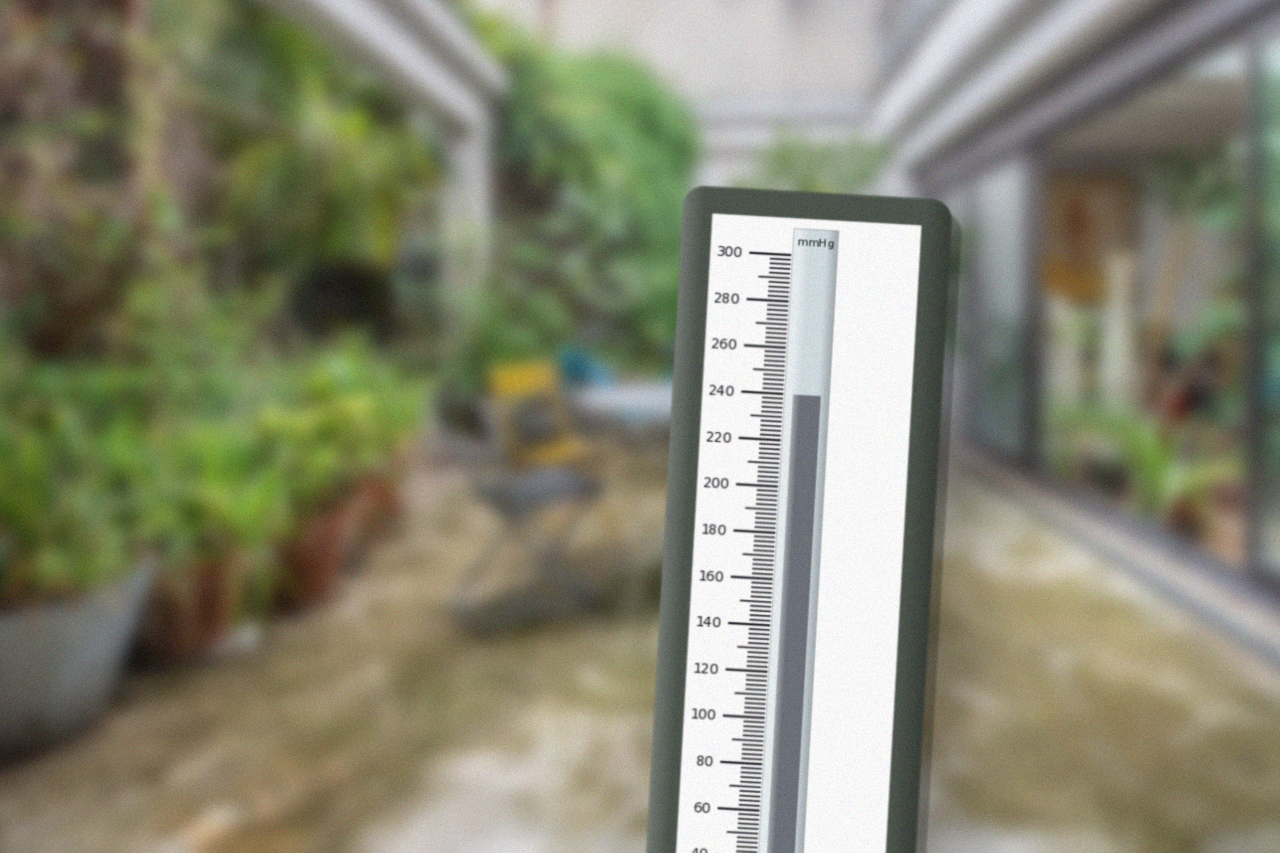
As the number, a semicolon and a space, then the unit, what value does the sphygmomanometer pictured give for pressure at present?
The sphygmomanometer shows 240; mmHg
